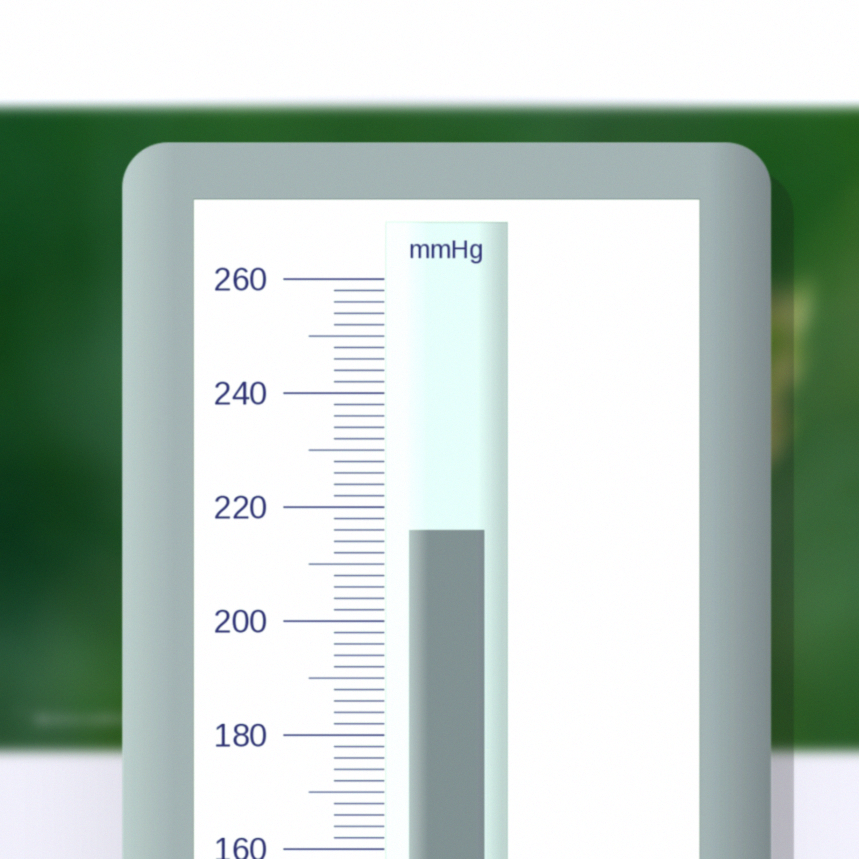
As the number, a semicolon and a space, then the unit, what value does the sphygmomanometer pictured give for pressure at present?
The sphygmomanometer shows 216; mmHg
